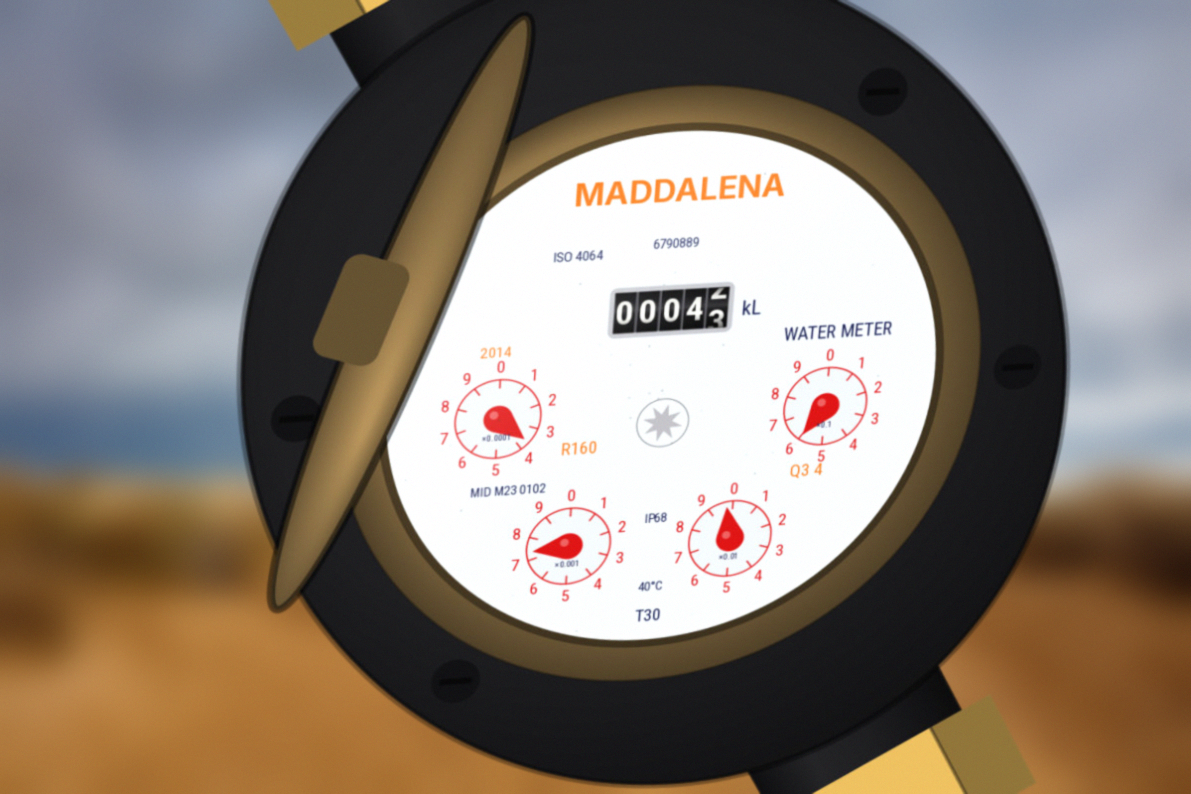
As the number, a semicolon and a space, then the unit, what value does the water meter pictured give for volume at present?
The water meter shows 42.5973; kL
